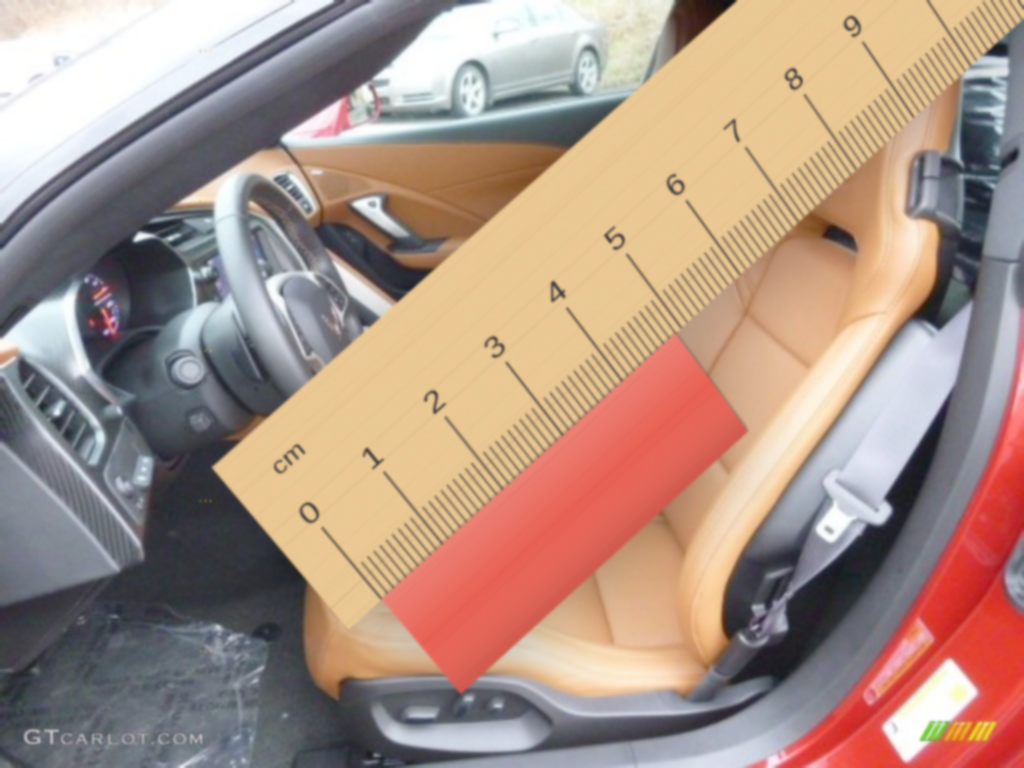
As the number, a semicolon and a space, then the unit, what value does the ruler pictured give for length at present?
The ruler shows 4.9; cm
